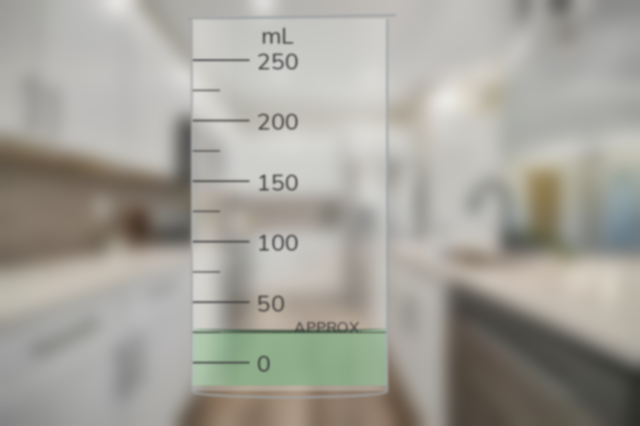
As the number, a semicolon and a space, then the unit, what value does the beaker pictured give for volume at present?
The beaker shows 25; mL
